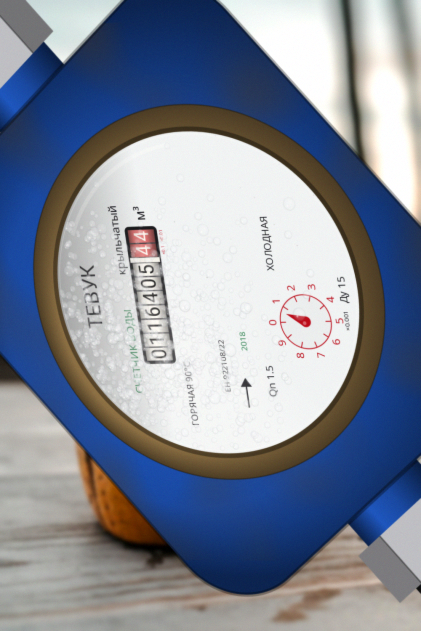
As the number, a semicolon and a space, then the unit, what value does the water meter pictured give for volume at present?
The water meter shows 116405.440; m³
